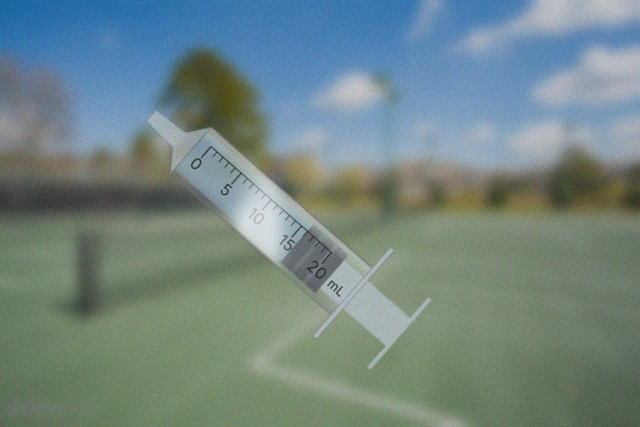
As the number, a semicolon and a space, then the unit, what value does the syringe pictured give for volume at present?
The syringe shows 16; mL
